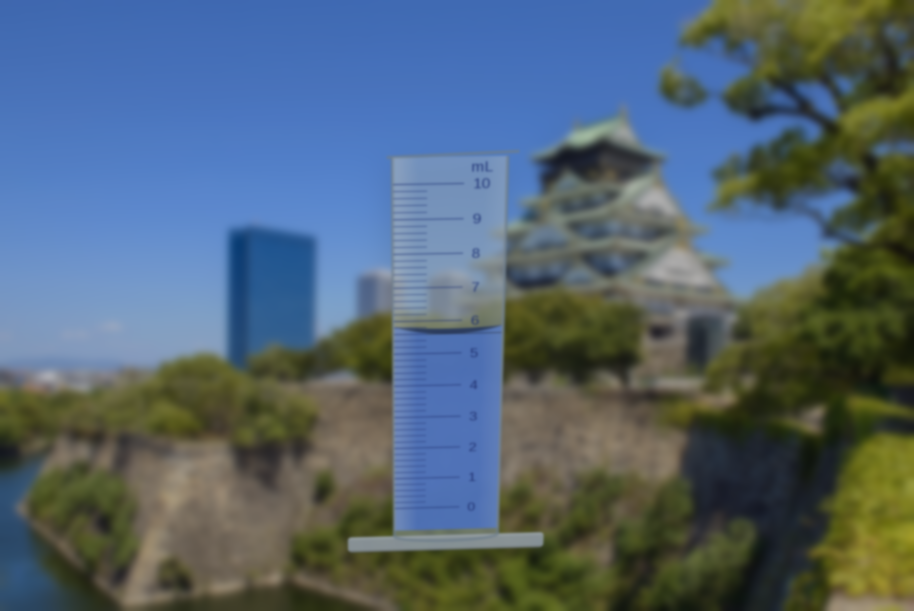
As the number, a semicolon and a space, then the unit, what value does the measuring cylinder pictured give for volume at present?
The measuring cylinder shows 5.6; mL
